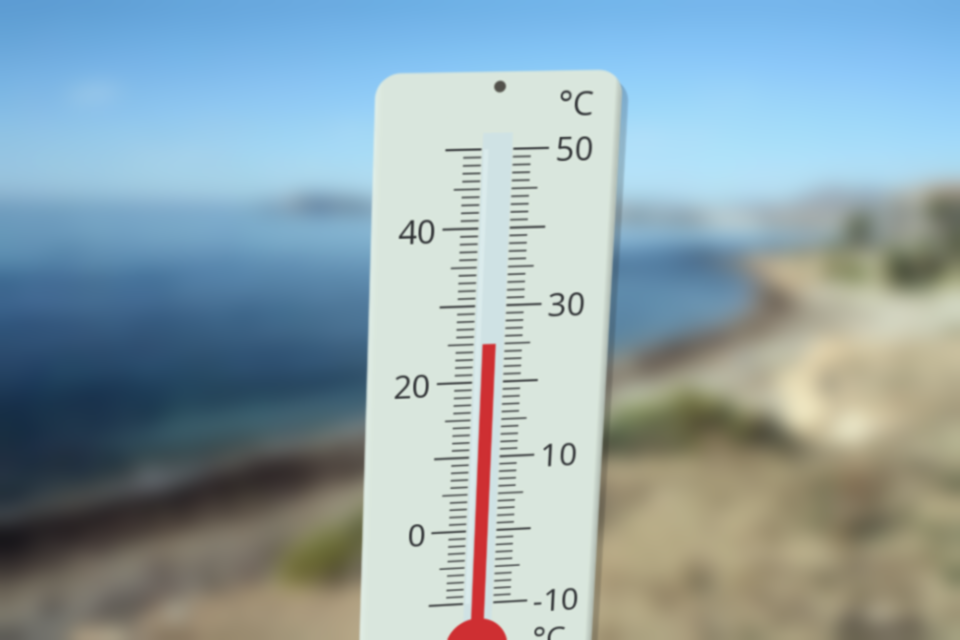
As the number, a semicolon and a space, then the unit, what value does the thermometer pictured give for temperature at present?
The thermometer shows 25; °C
